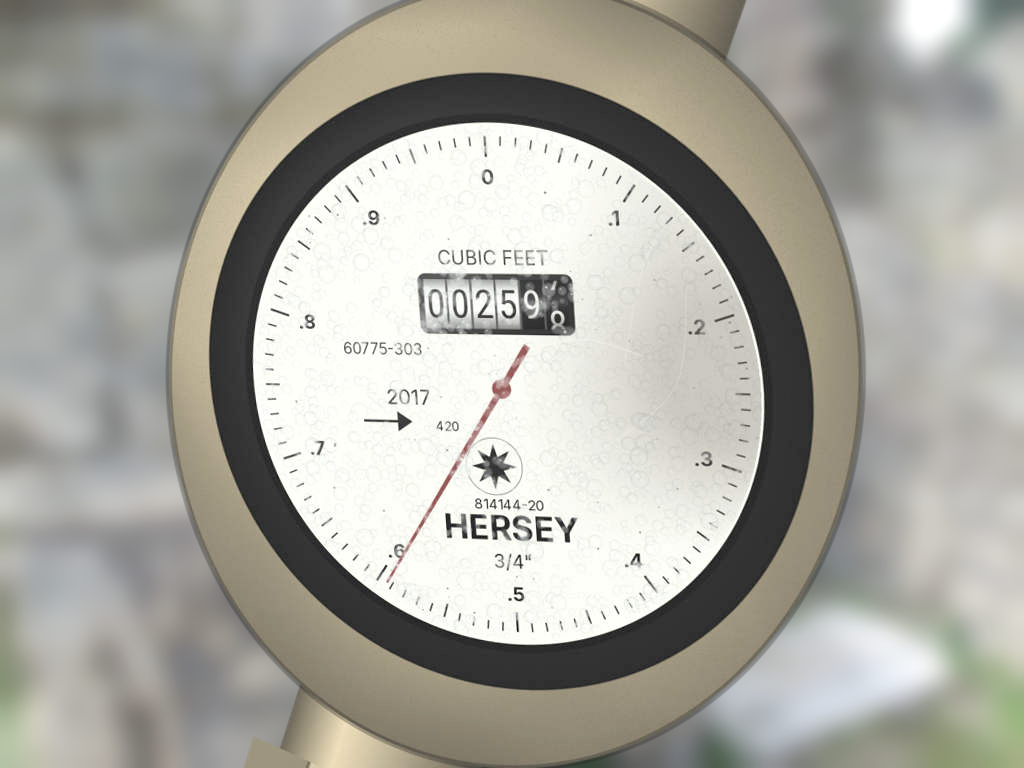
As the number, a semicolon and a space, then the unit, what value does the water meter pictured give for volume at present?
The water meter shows 2597.59; ft³
